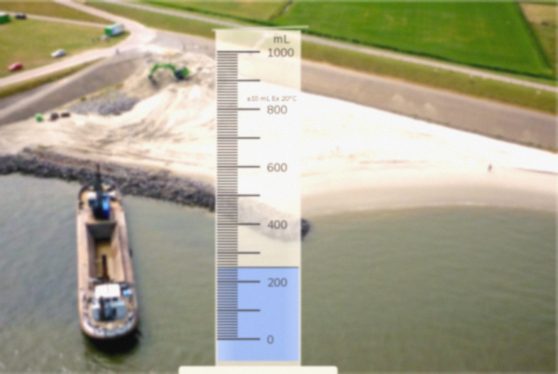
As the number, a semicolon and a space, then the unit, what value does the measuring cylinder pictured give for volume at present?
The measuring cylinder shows 250; mL
